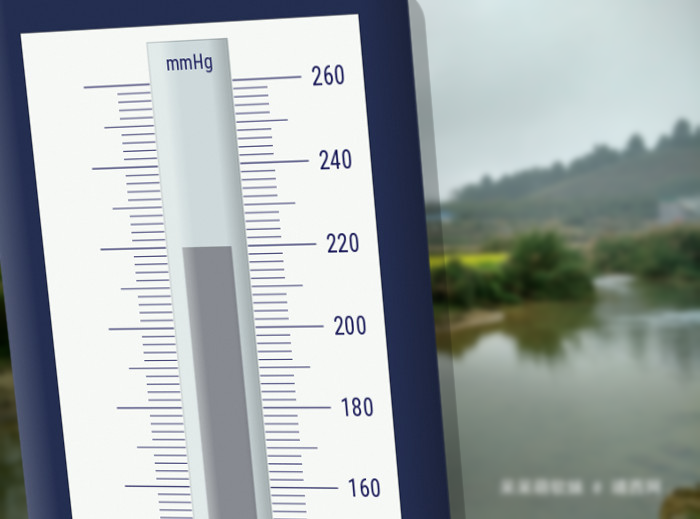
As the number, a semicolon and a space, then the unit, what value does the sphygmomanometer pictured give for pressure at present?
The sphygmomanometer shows 220; mmHg
